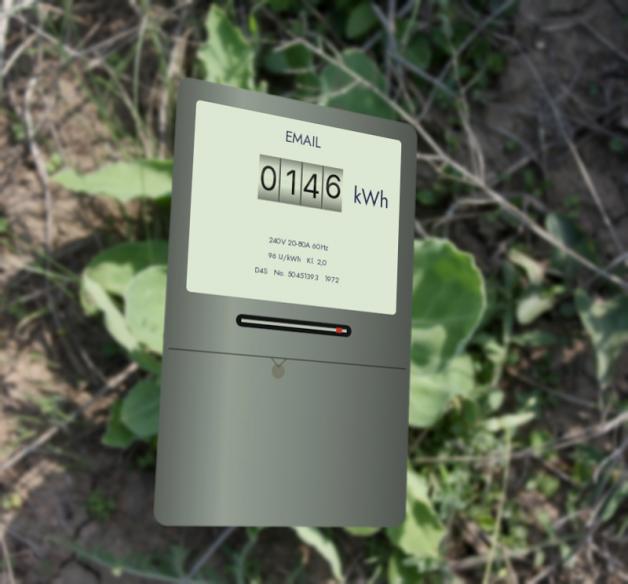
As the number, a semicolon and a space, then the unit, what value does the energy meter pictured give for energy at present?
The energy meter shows 146; kWh
